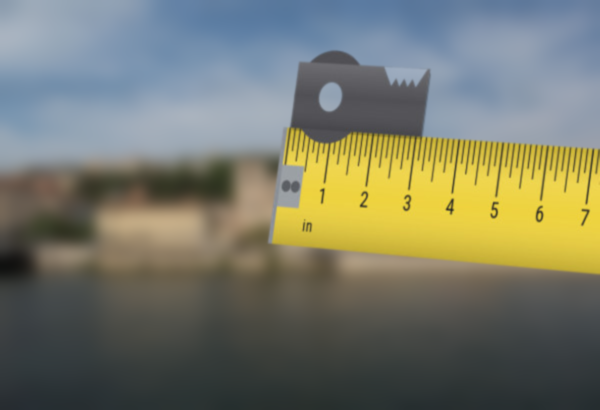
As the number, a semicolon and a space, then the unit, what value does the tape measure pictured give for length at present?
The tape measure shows 3.125; in
